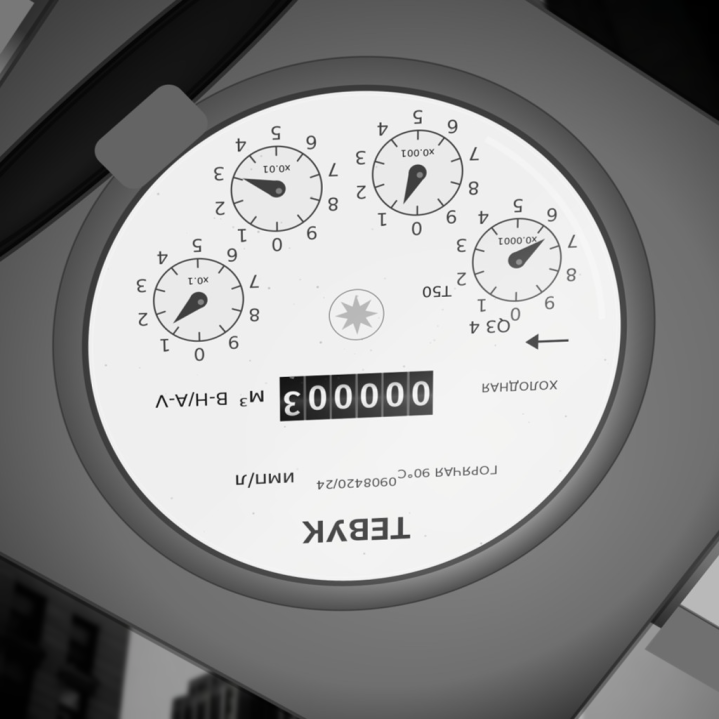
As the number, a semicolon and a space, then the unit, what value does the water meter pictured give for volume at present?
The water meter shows 3.1306; m³
